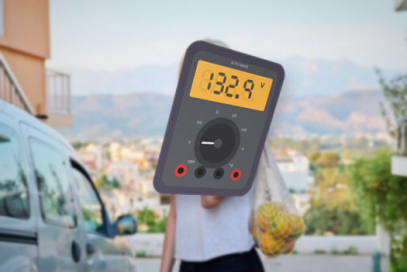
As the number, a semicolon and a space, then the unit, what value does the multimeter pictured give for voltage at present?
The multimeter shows 132.9; V
